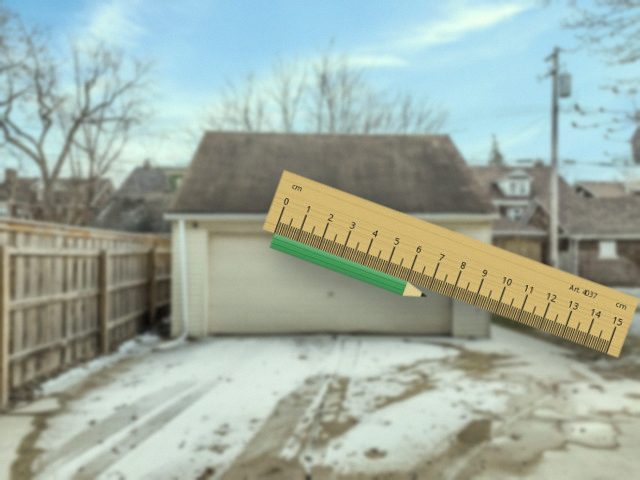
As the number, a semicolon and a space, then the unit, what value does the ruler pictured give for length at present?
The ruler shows 7; cm
